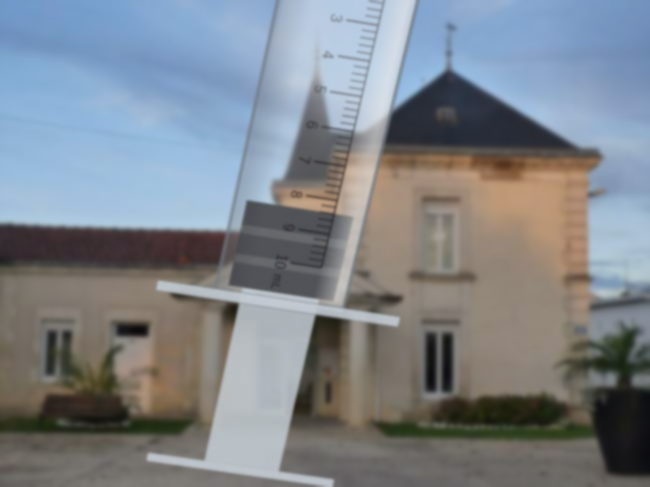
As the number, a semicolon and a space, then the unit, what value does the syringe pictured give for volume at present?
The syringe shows 8.4; mL
